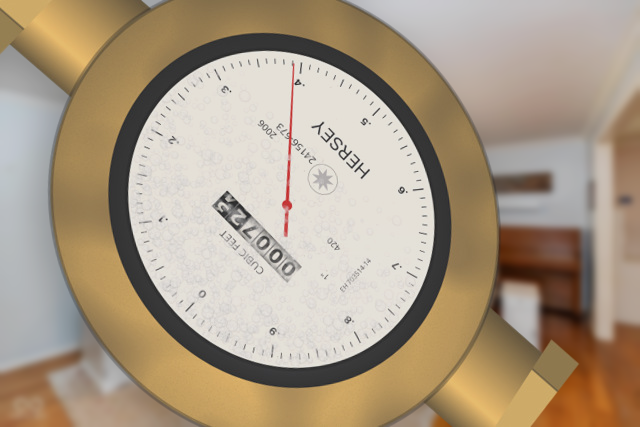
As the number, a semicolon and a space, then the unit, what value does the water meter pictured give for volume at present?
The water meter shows 723.39; ft³
